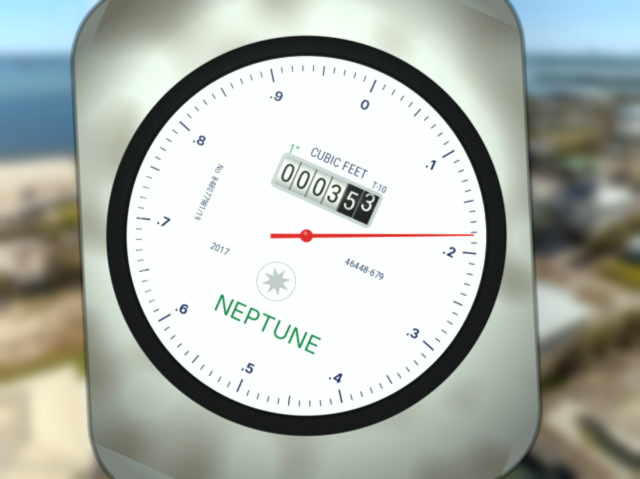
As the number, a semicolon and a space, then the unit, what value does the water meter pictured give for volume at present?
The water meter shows 353.18; ft³
